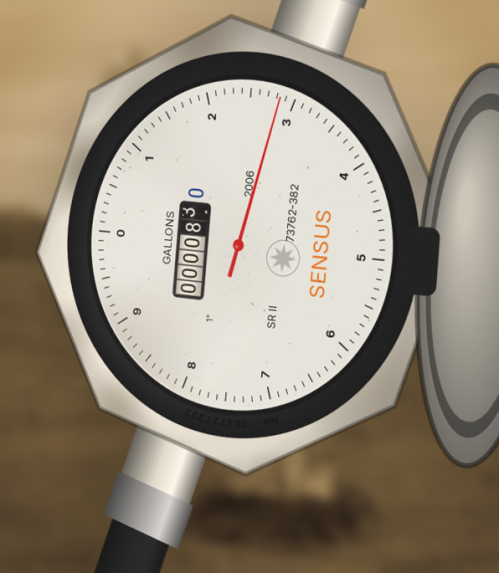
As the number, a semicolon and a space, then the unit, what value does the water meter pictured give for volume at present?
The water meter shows 832.8; gal
